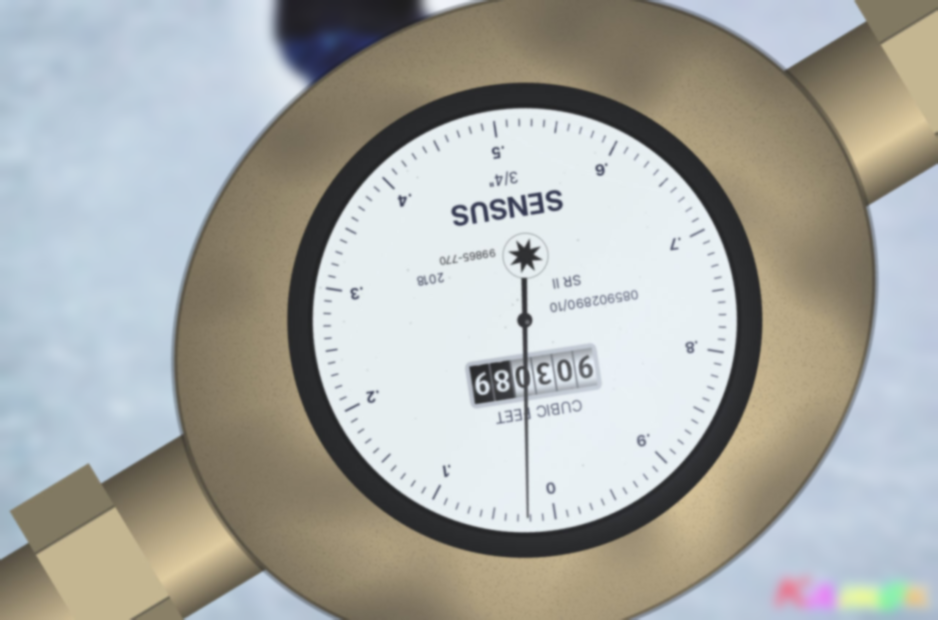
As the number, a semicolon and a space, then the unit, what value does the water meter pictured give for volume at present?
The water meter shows 903089.02; ft³
